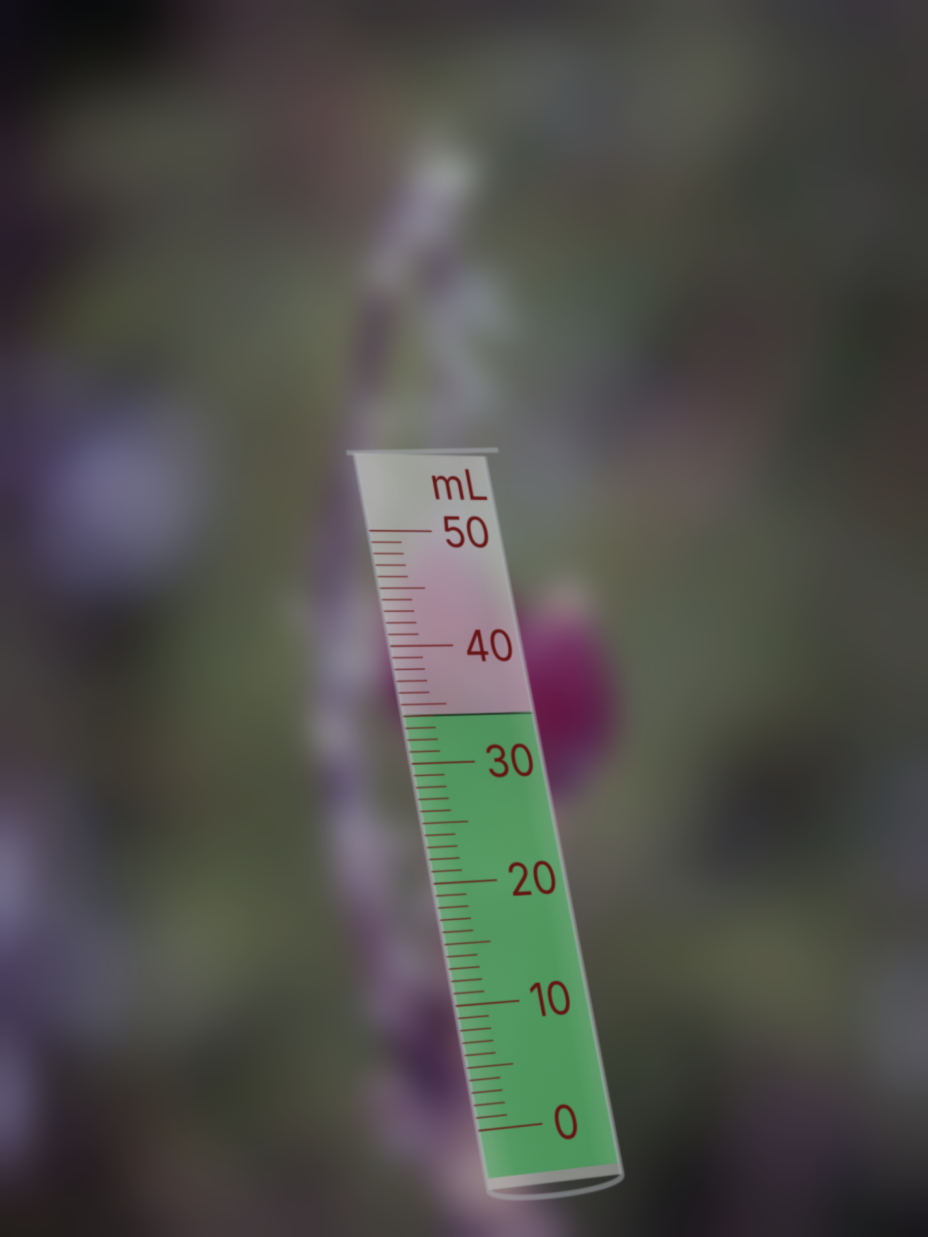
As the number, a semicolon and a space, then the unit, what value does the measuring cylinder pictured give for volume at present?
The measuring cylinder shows 34; mL
